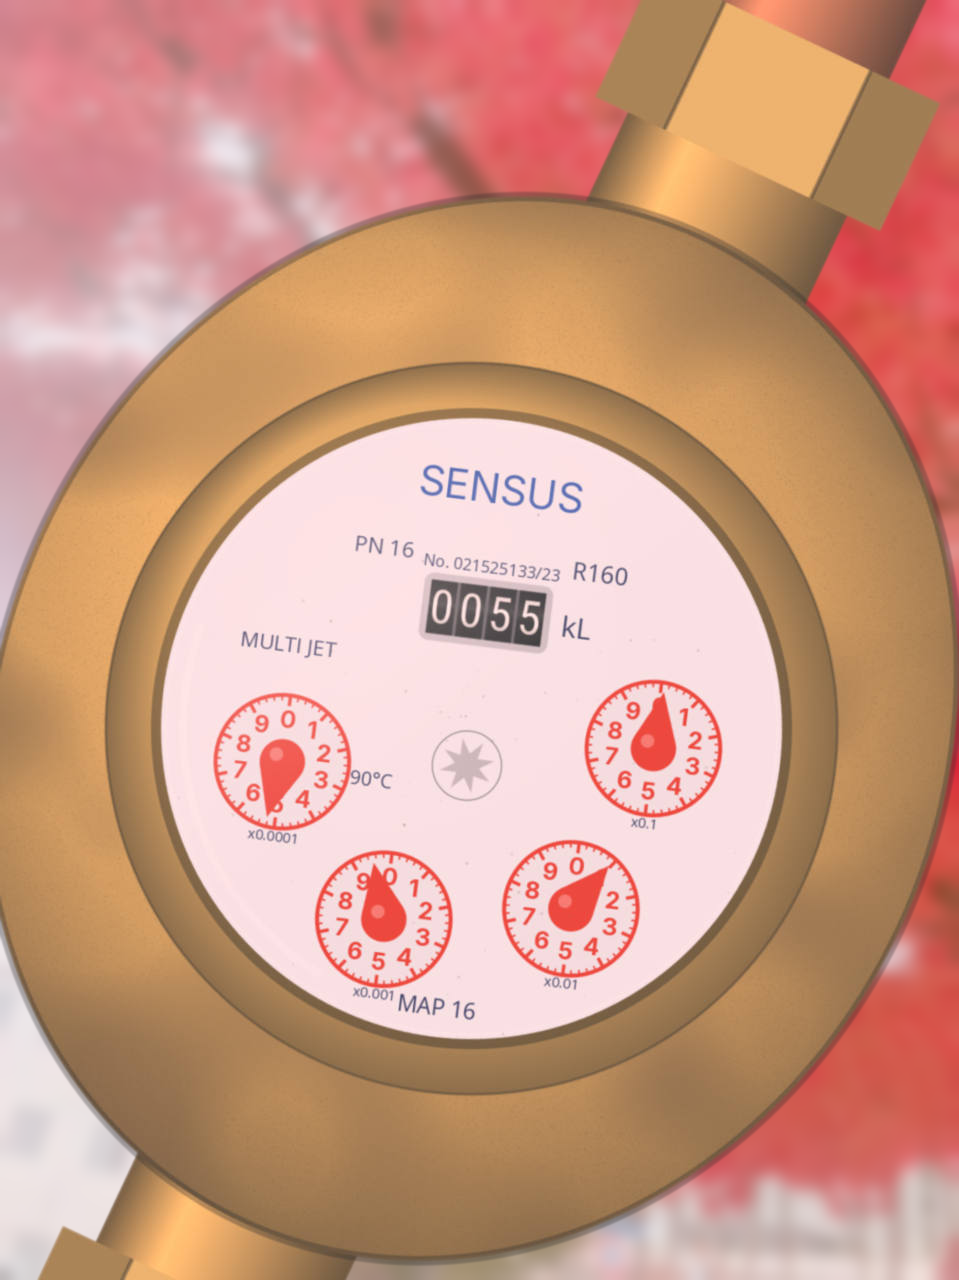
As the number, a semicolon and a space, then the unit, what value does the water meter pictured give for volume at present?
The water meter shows 55.0095; kL
